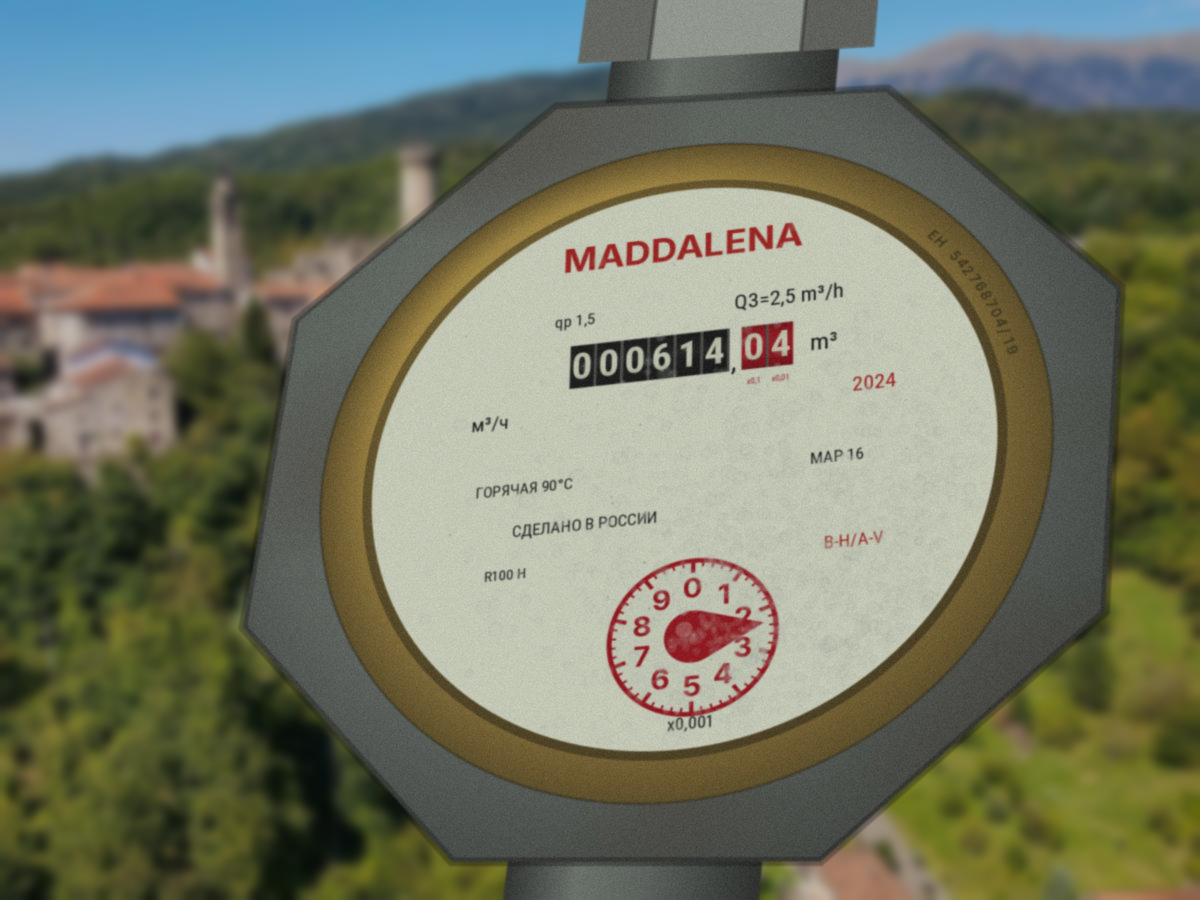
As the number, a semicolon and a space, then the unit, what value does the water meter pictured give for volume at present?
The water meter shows 614.042; m³
